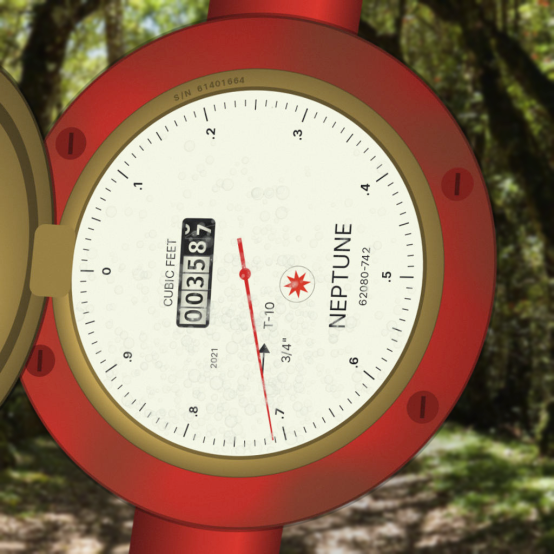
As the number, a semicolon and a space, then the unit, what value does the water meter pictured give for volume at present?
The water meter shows 3586.71; ft³
